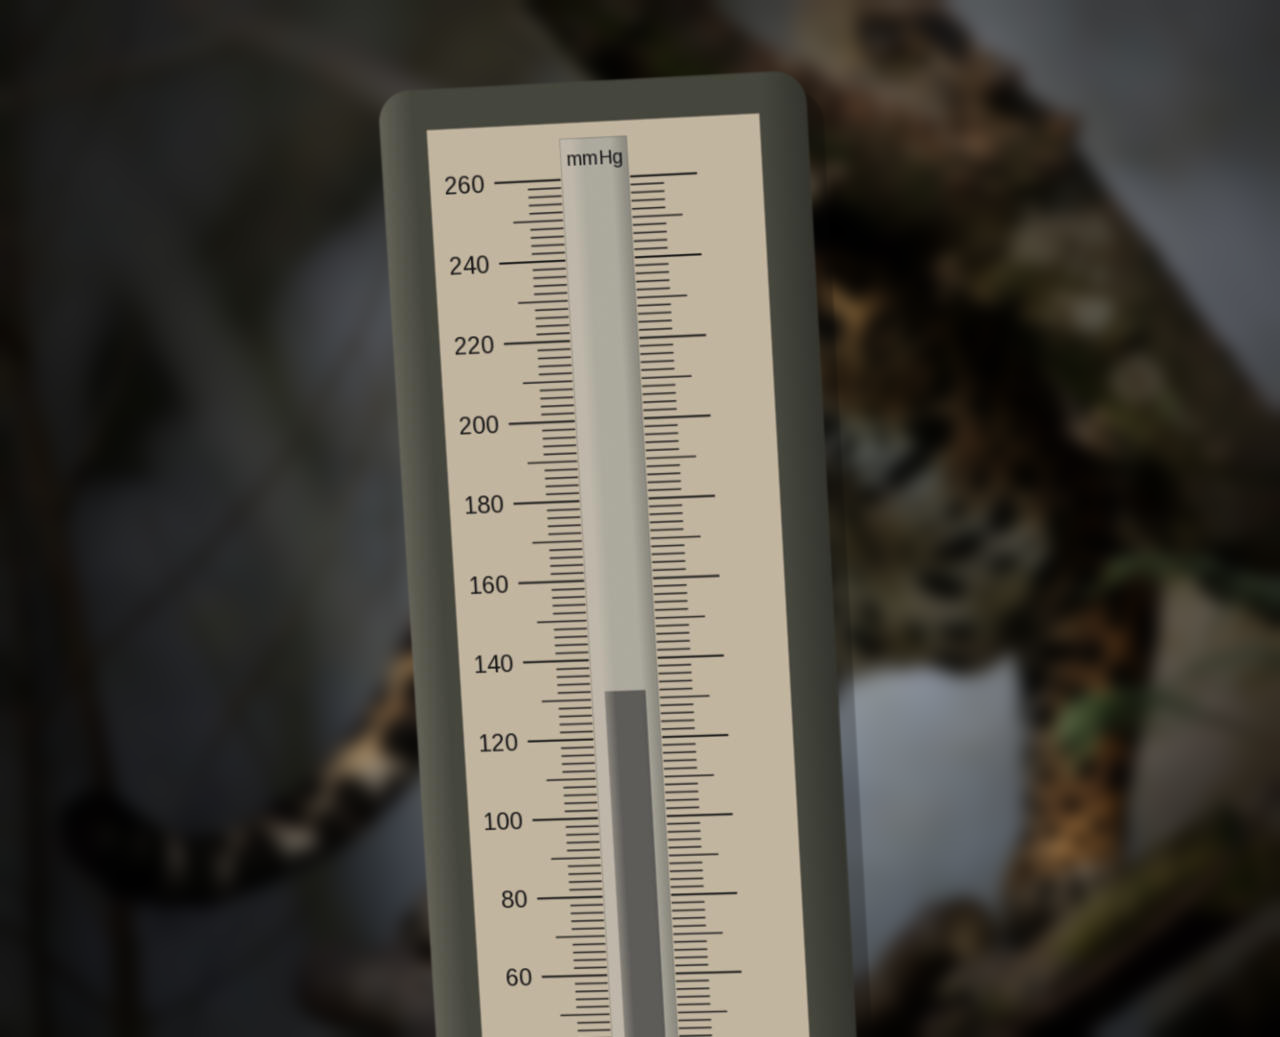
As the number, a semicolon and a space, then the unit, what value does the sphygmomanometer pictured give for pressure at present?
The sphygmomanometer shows 132; mmHg
